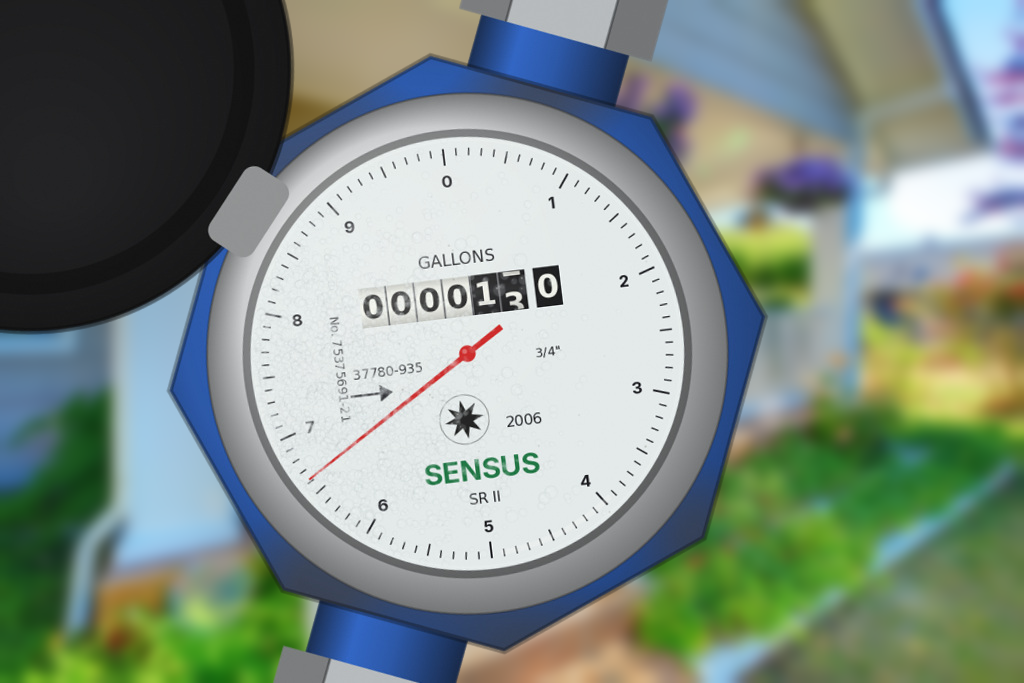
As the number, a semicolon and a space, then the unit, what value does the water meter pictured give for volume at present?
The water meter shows 126.6; gal
